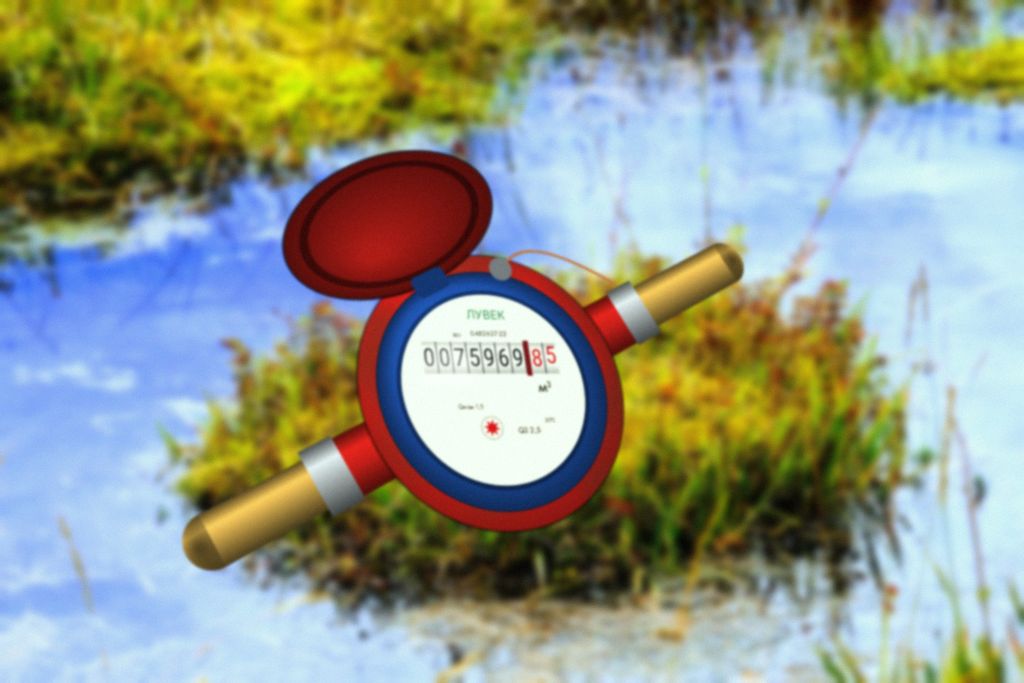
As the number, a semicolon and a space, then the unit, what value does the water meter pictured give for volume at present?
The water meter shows 75969.85; m³
